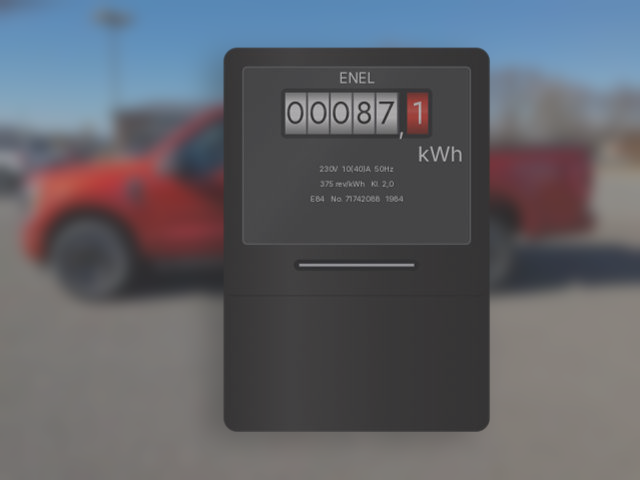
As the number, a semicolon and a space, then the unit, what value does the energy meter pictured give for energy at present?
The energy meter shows 87.1; kWh
